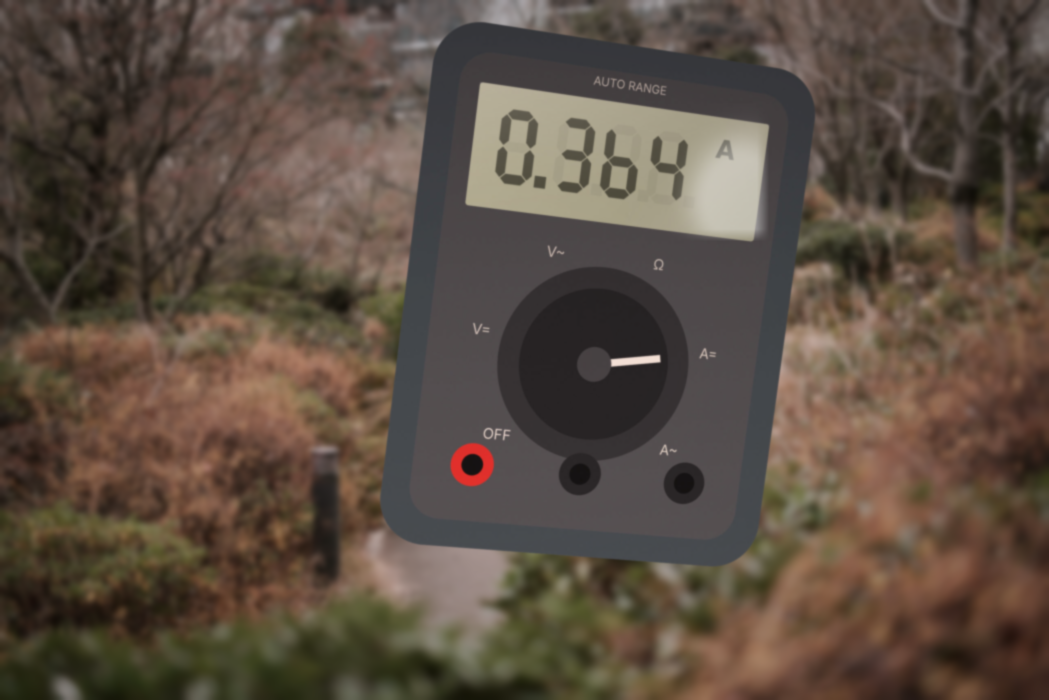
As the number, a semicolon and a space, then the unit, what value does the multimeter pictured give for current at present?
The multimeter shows 0.364; A
